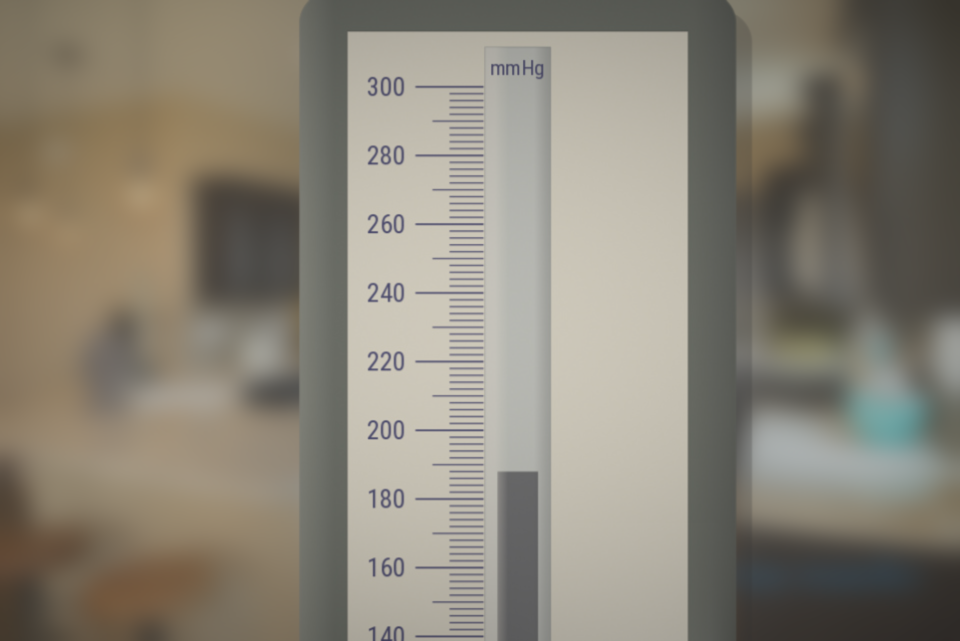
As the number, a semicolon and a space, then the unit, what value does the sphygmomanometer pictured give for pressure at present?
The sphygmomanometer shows 188; mmHg
